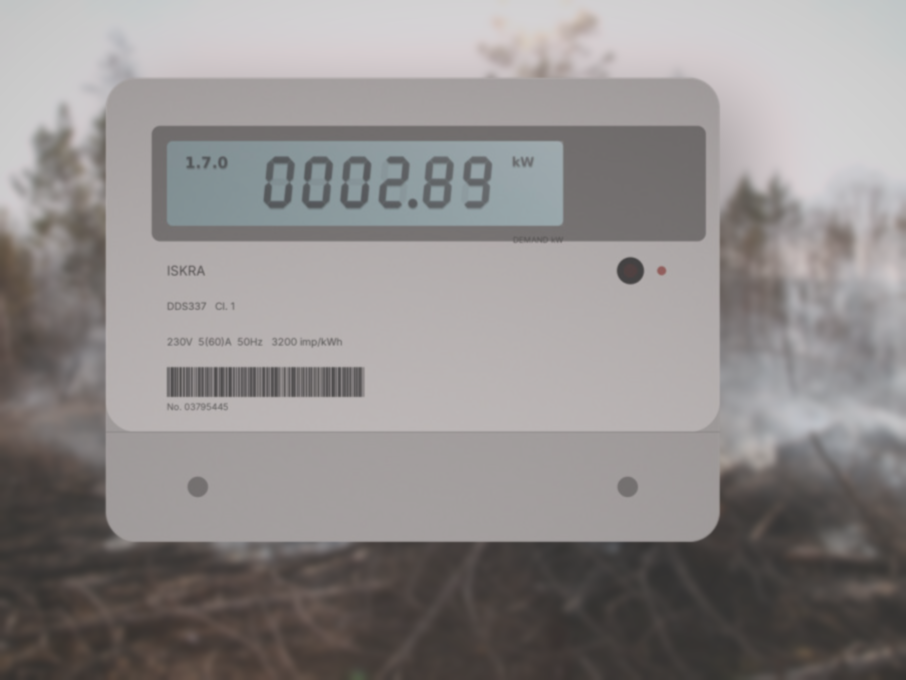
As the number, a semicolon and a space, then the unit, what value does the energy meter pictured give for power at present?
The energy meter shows 2.89; kW
